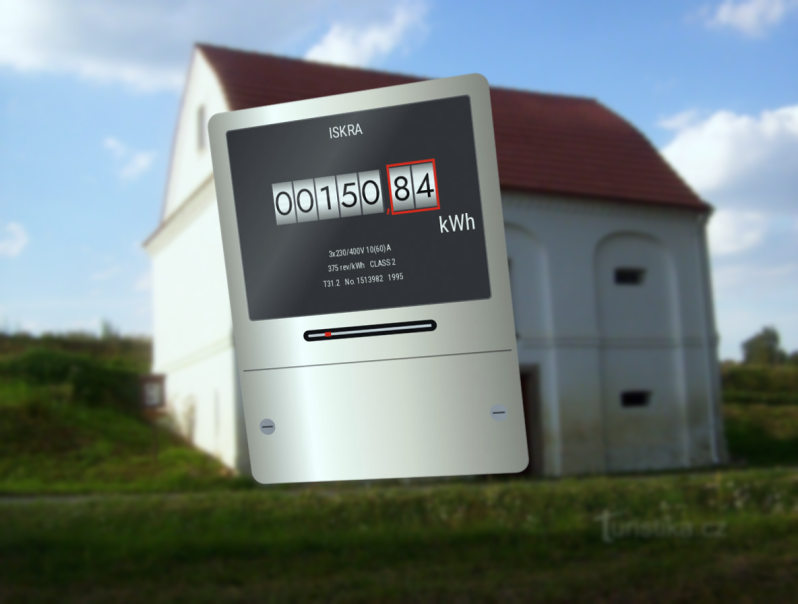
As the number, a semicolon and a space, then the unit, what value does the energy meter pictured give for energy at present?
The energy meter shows 150.84; kWh
